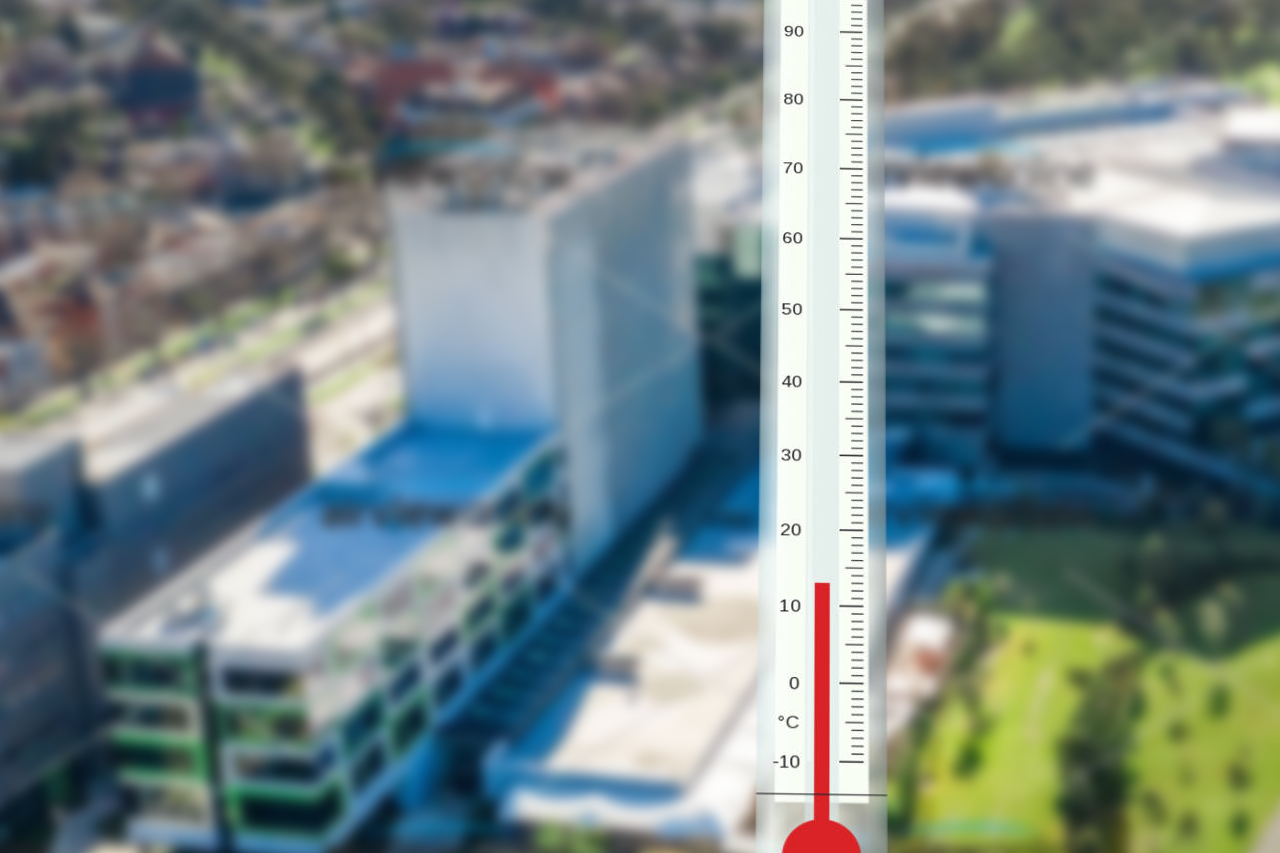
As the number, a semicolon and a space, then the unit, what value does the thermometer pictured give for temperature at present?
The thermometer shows 13; °C
